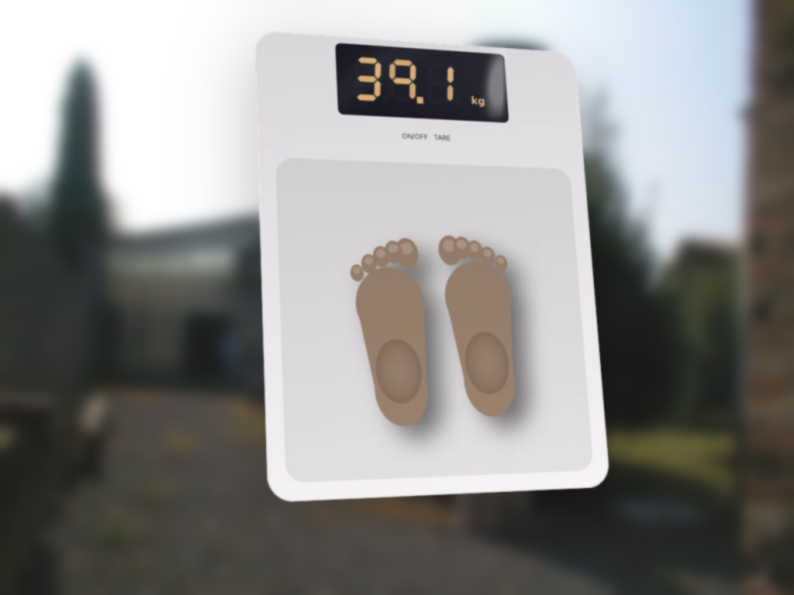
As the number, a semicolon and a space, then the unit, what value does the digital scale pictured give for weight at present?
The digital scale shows 39.1; kg
